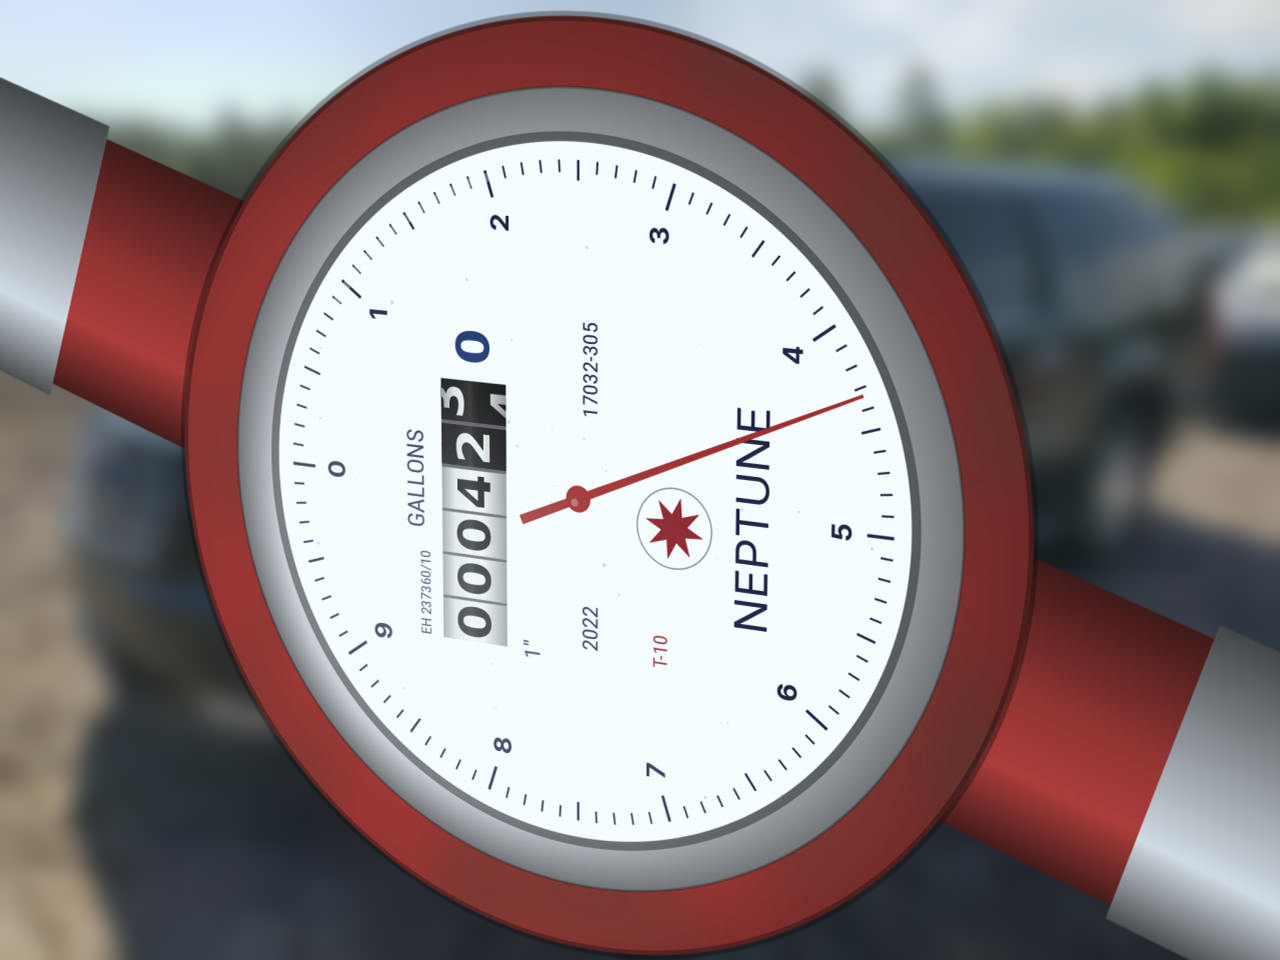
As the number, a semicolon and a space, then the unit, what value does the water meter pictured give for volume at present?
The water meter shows 4234.3; gal
